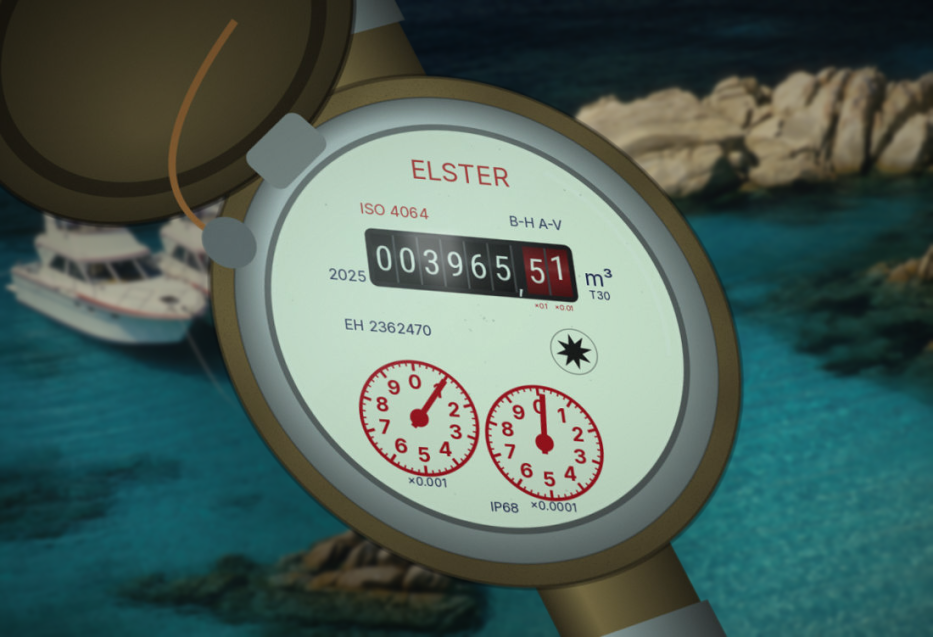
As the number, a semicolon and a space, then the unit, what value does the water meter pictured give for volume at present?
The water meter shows 3965.5110; m³
